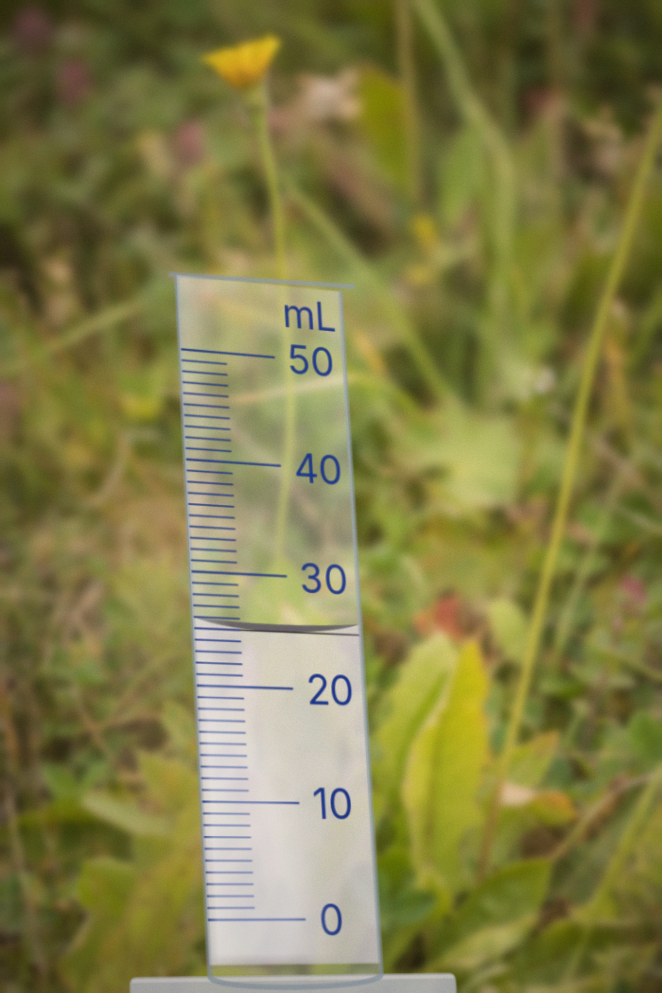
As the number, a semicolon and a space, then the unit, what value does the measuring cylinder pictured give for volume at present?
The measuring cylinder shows 25; mL
